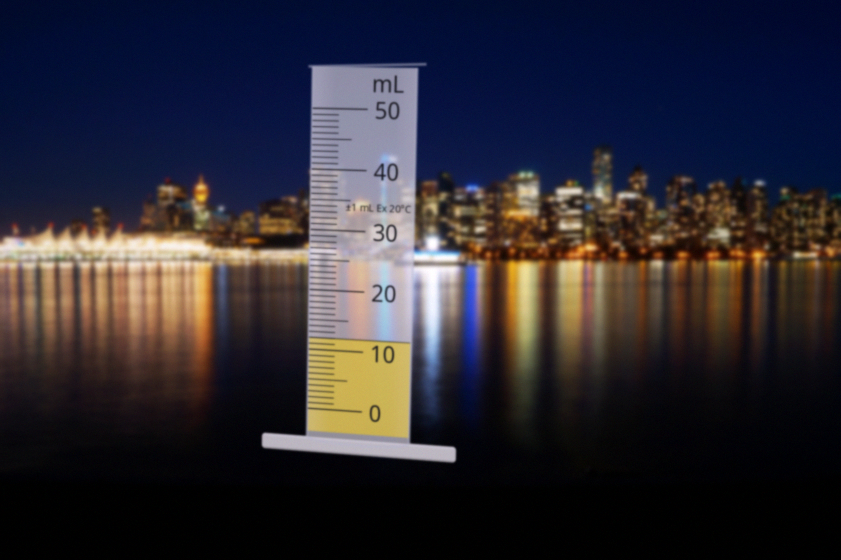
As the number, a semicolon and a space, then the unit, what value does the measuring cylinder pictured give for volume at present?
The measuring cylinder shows 12; mL
